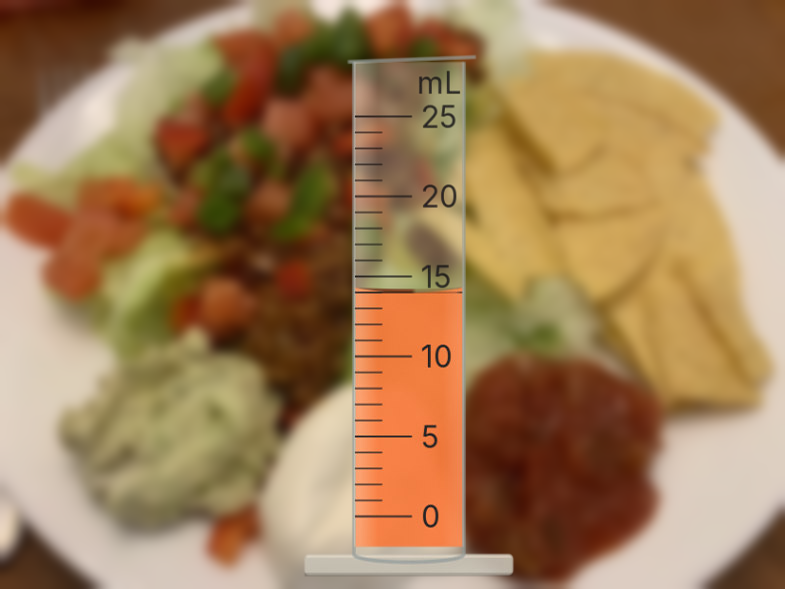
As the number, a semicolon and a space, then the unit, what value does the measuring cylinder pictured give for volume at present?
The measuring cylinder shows 14; mL
